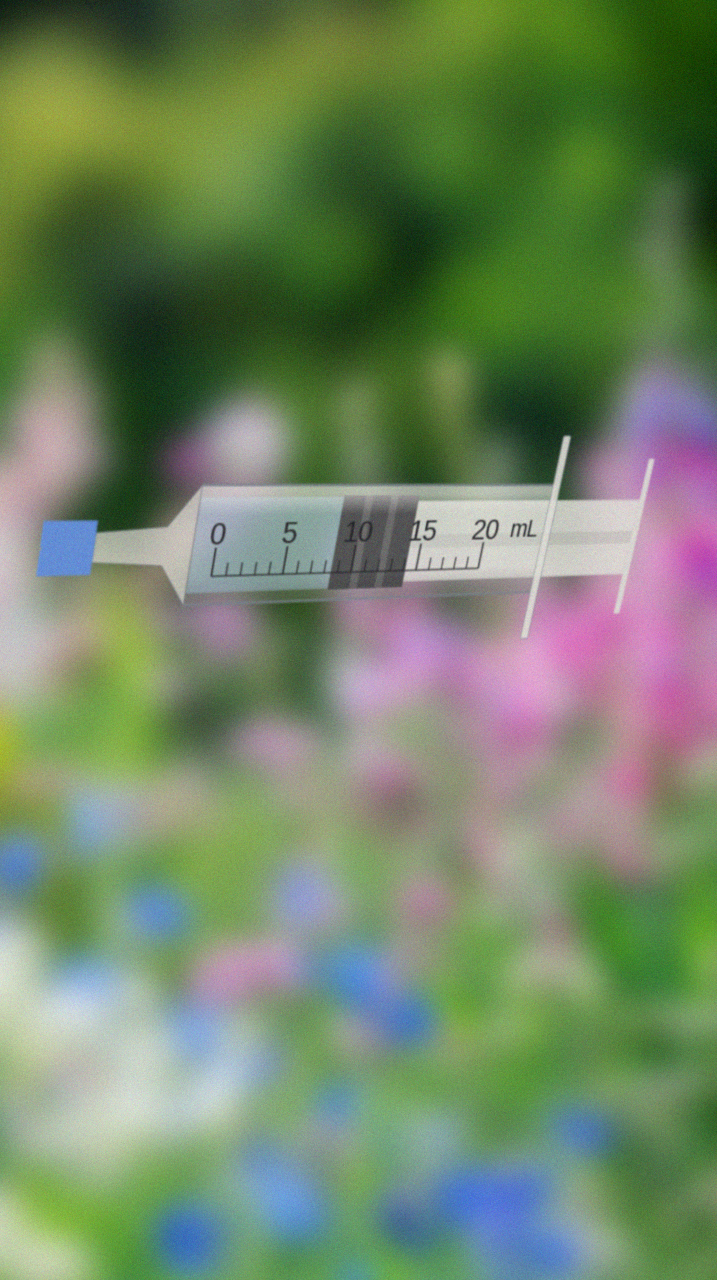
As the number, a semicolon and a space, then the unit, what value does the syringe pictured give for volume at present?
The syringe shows 8.5; mL
